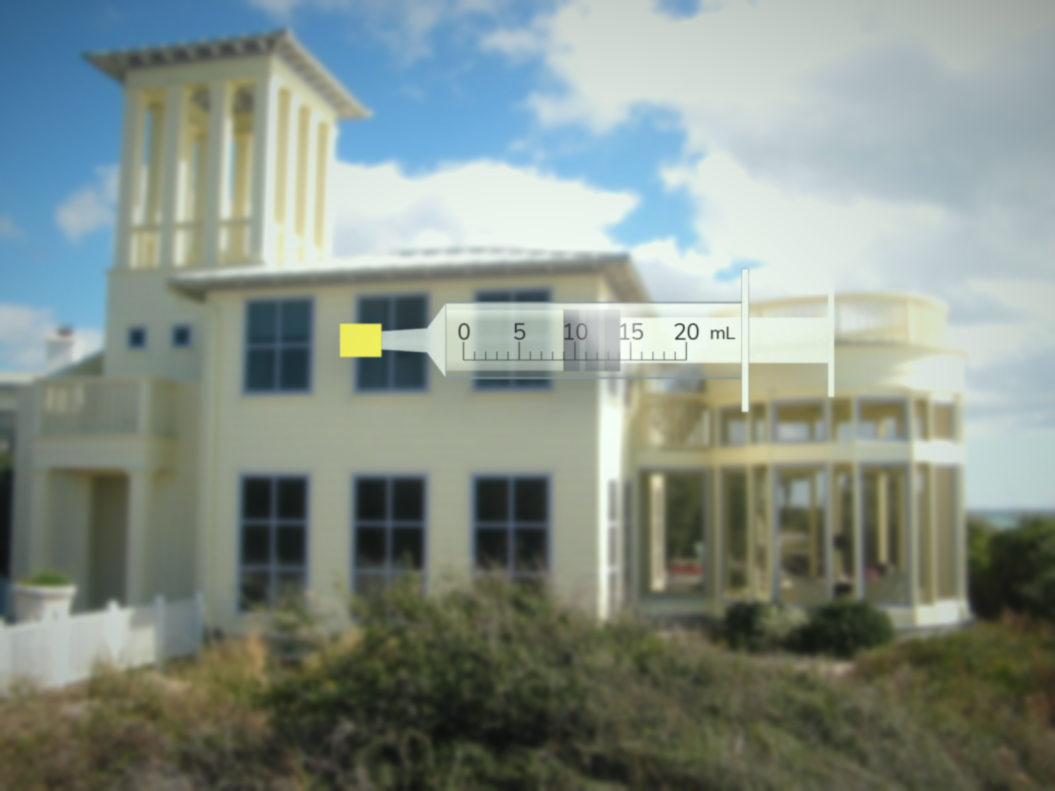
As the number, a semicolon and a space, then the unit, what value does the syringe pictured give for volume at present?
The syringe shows 9; mL
